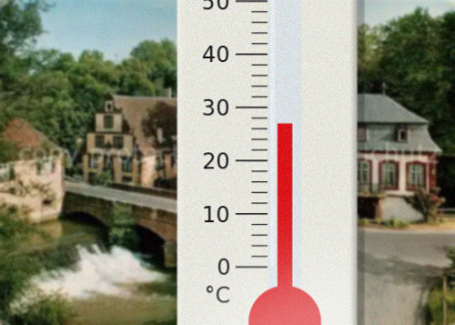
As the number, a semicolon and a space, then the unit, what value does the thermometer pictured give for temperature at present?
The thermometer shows 27; °C
